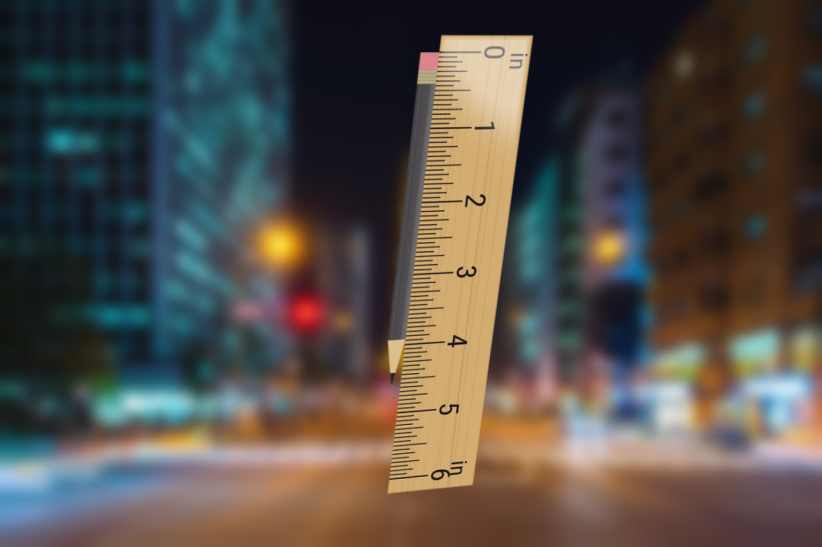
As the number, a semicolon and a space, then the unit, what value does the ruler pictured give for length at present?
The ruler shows 4.5625; in
